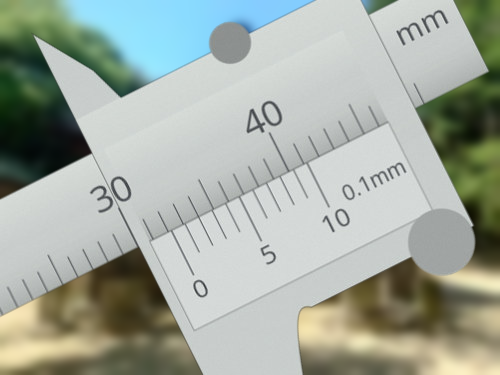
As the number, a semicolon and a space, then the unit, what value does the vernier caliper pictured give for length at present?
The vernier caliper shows 32.2; mm
